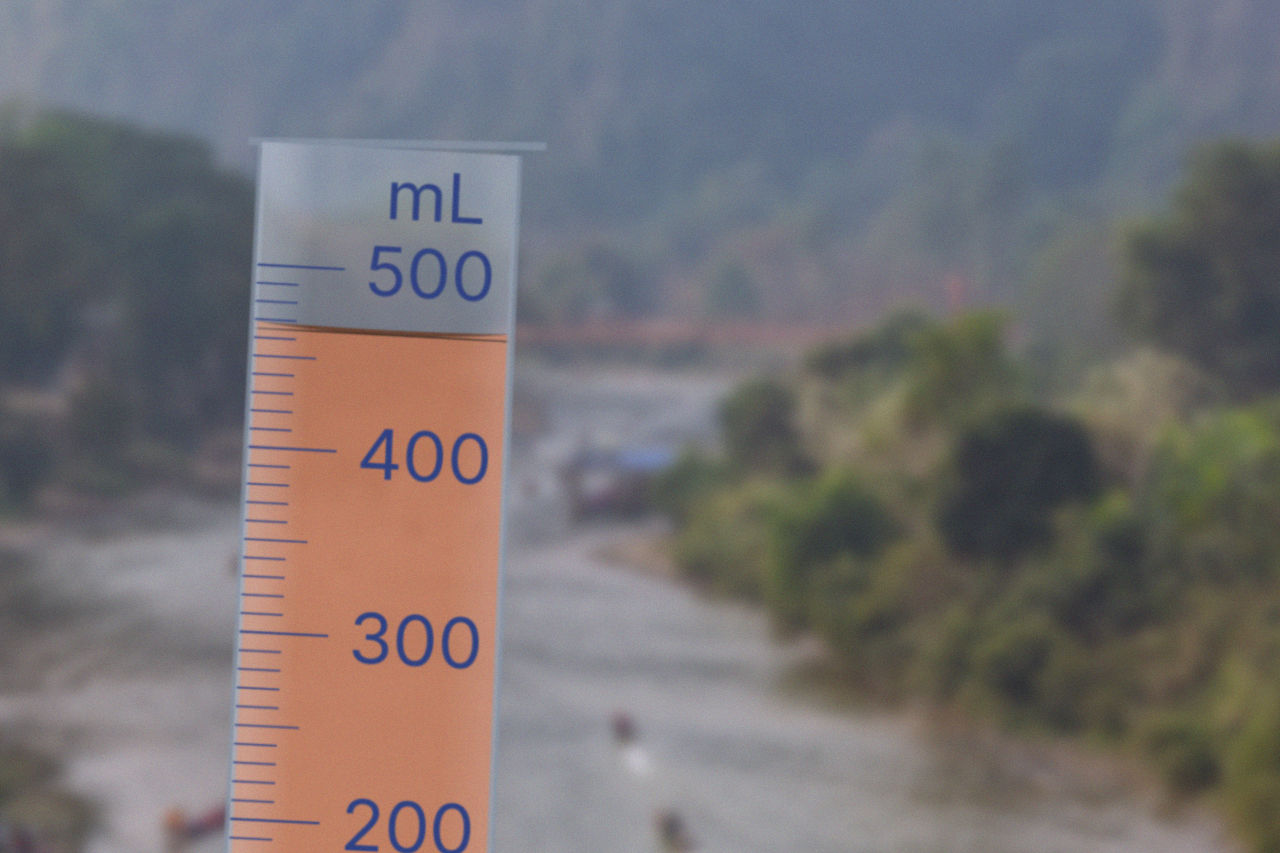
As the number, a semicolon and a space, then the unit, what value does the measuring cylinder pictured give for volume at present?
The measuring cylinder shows 465; mL
